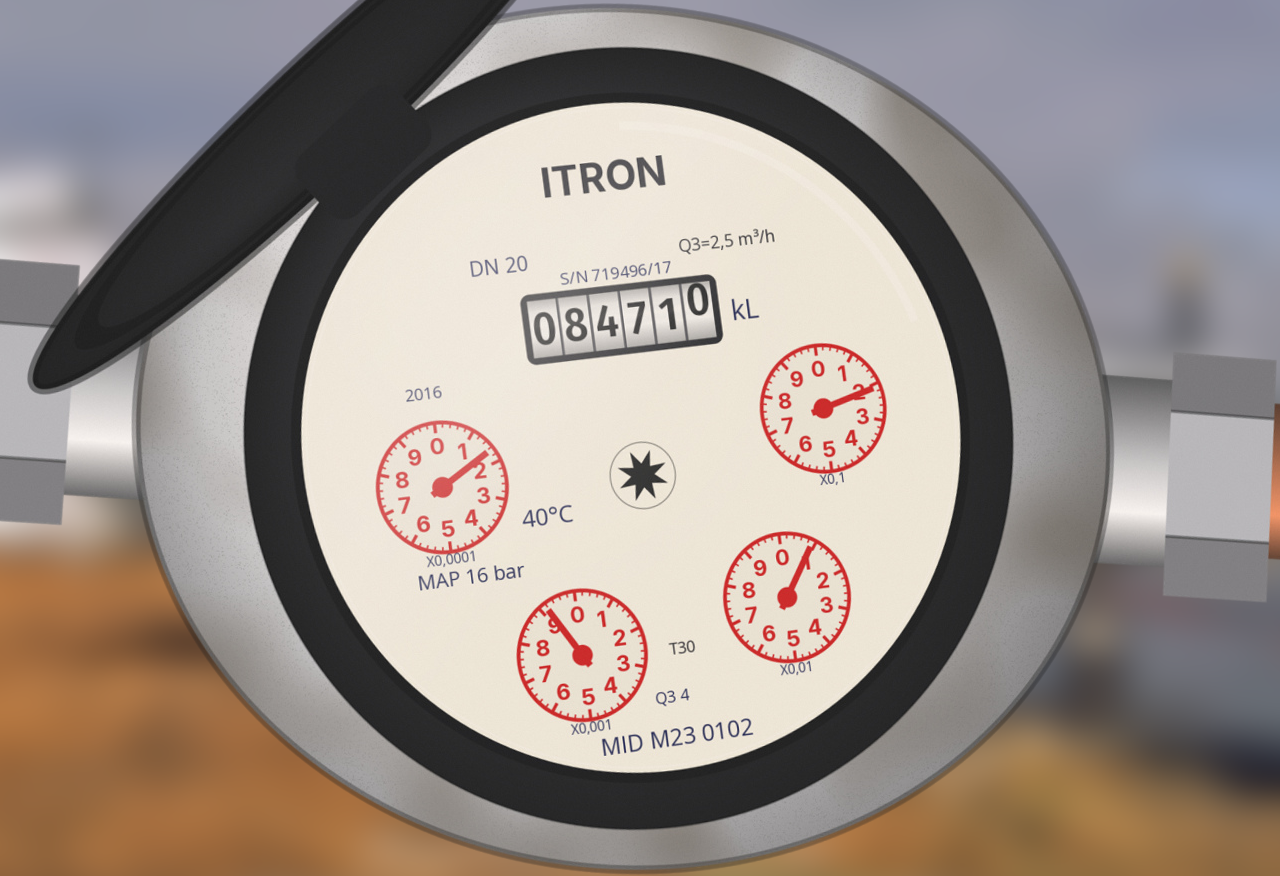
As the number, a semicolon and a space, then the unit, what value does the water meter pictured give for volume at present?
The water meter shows 84710.2091; kL
